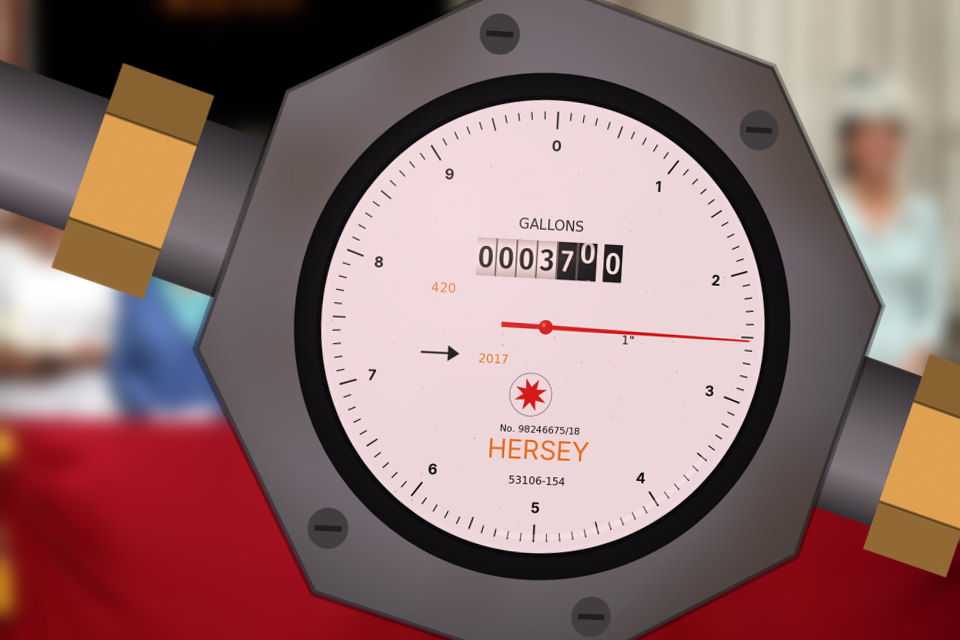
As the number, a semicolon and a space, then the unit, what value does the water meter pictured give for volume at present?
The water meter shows 3702.5; gal
